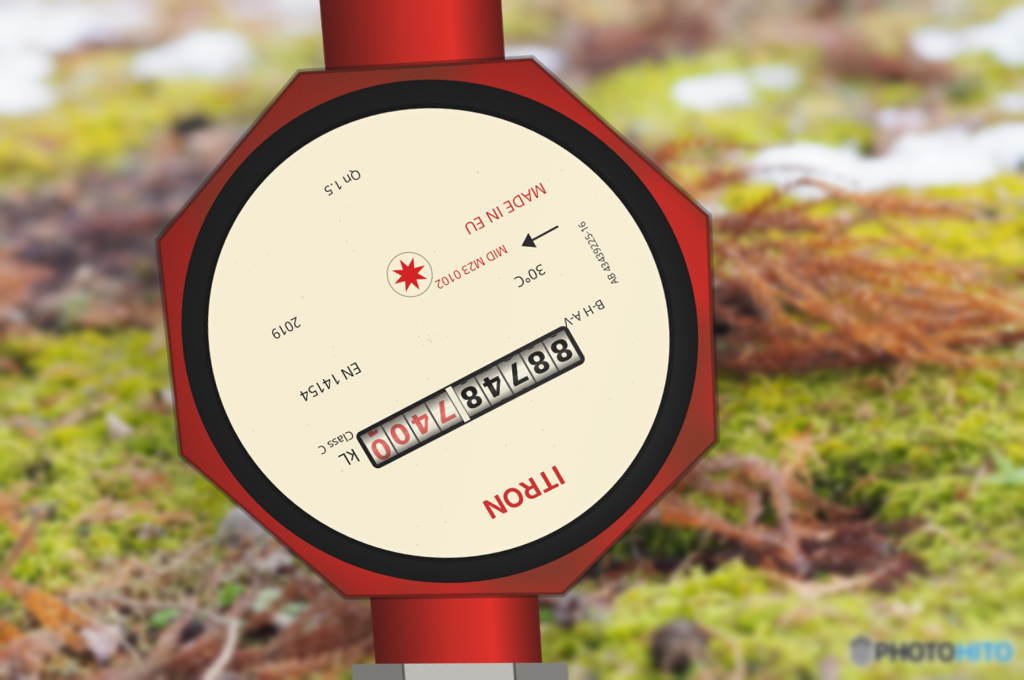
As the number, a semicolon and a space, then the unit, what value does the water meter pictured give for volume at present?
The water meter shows 88748.7400; kL
